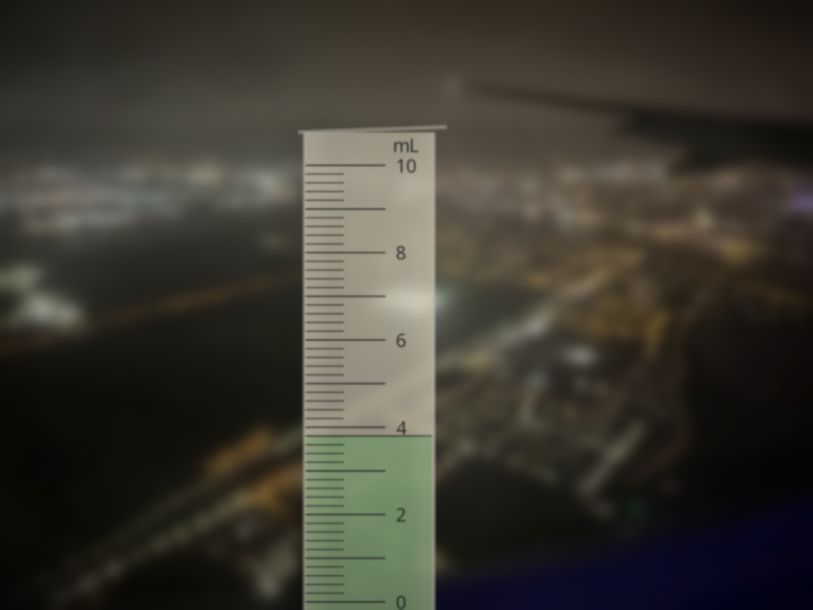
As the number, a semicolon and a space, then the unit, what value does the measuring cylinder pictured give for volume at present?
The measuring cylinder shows 3.8; mL
